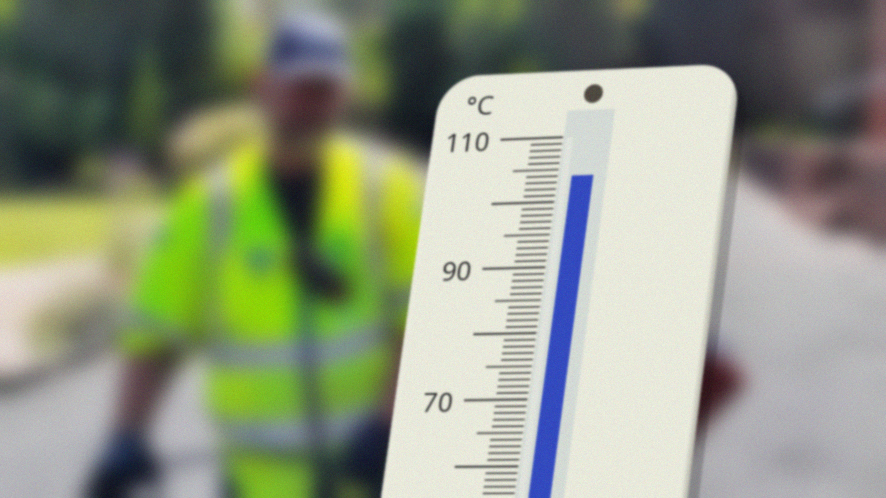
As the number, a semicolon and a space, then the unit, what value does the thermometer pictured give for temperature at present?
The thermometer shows 104; °C
